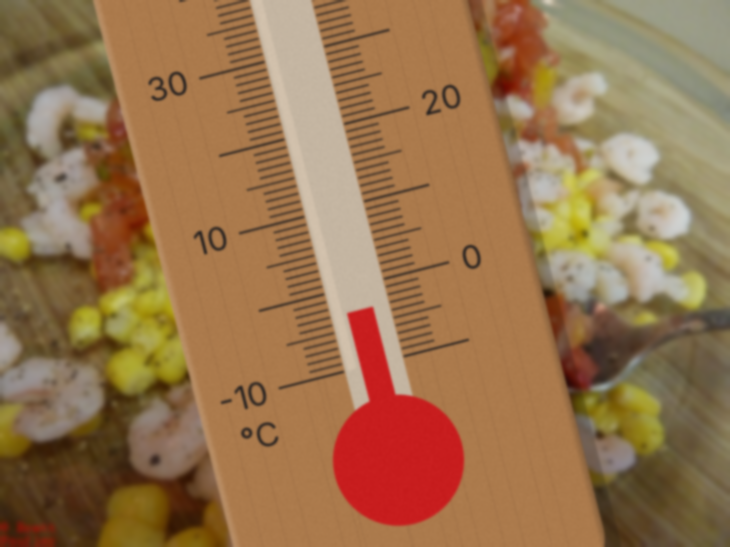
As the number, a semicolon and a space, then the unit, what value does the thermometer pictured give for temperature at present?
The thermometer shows -3; °C
